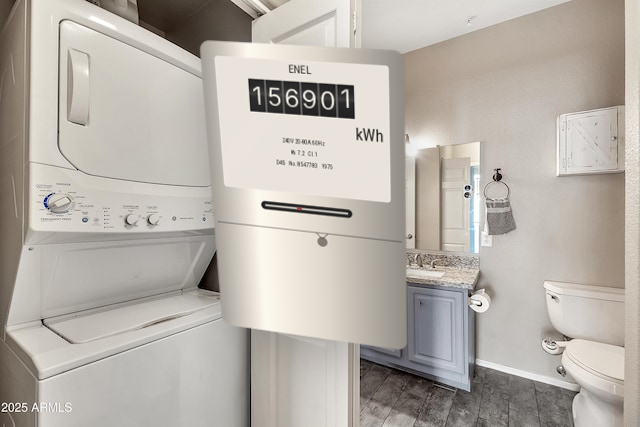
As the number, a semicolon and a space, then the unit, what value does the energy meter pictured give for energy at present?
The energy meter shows 156901; kWh
